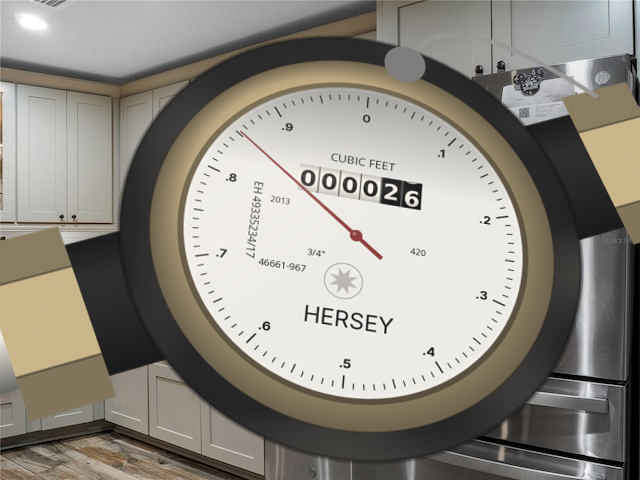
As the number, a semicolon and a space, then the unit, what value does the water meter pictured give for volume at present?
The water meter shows 25.85; ft³
